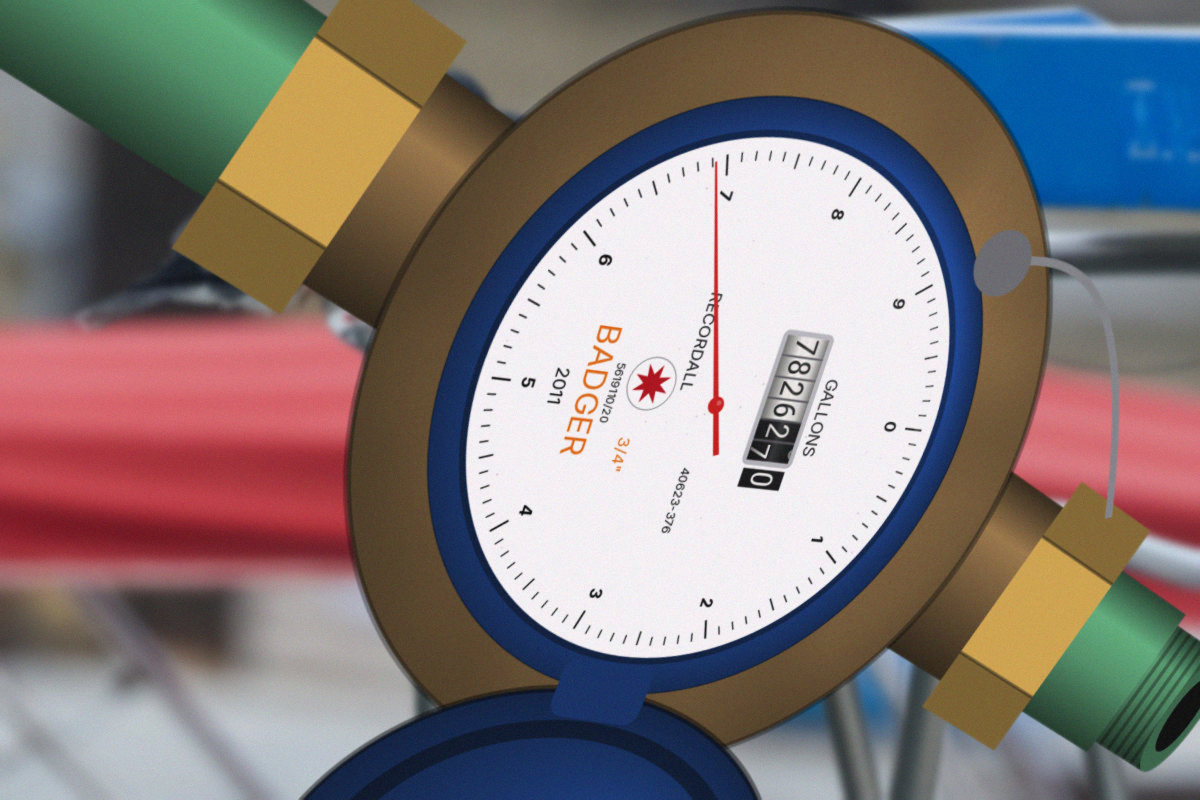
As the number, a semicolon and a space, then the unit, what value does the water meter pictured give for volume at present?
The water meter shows 7826266.9; gal
